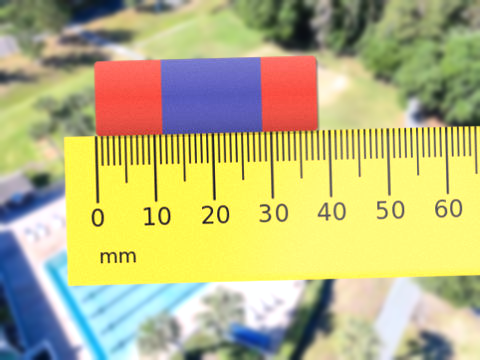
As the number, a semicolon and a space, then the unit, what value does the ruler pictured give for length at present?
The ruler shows 38; mm
